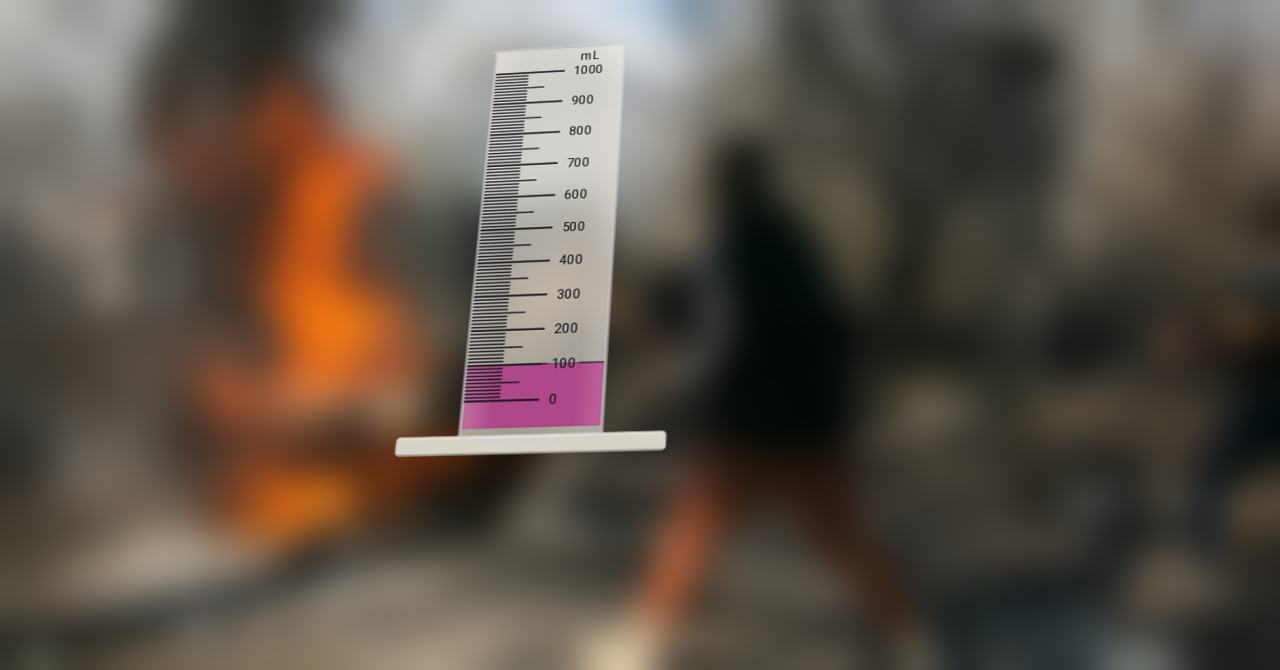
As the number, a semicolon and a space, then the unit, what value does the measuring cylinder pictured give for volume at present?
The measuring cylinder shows 100; mL
